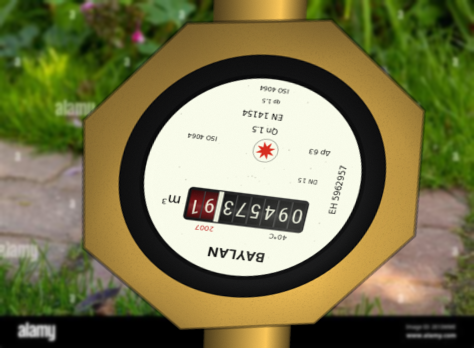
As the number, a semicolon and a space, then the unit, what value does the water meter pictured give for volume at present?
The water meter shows 94573.91; m³
